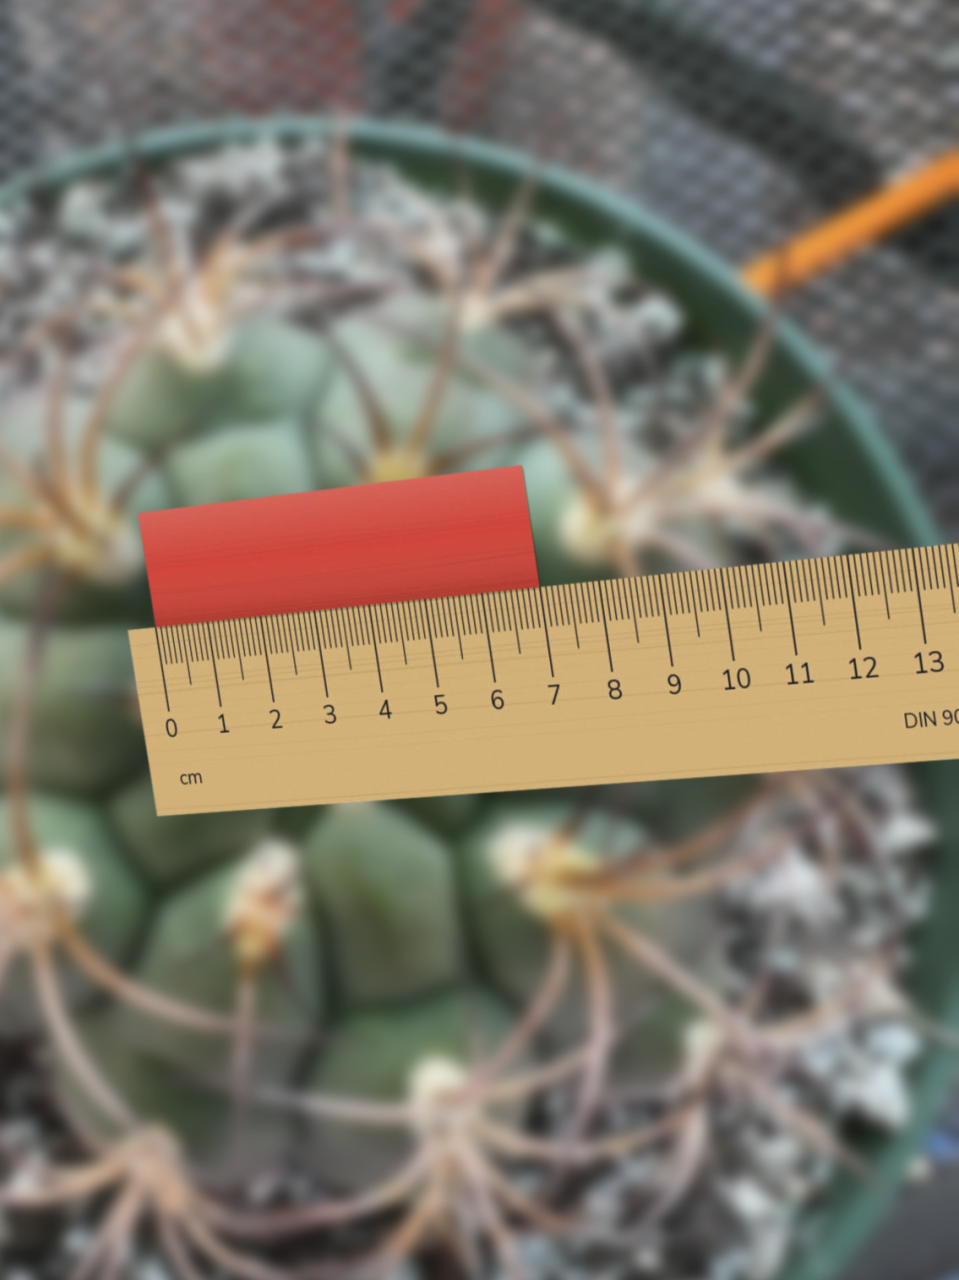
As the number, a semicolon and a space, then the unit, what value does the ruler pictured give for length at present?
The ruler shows 7; cm
